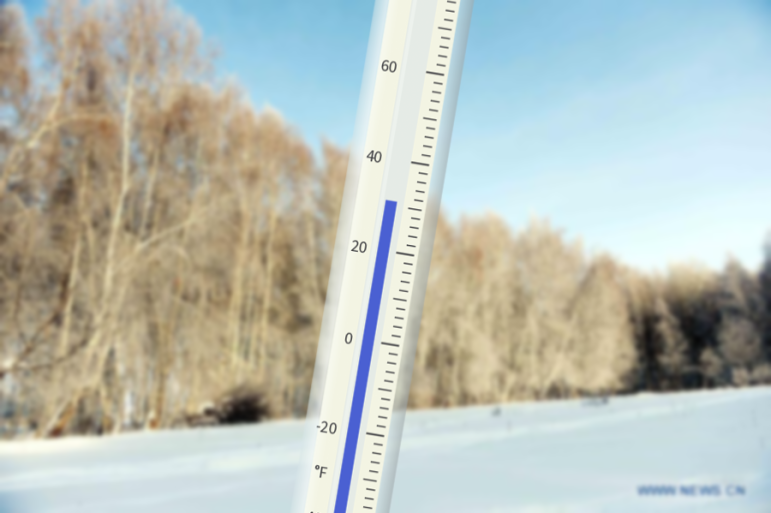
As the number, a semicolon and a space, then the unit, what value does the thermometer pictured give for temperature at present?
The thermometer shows 31; °F
